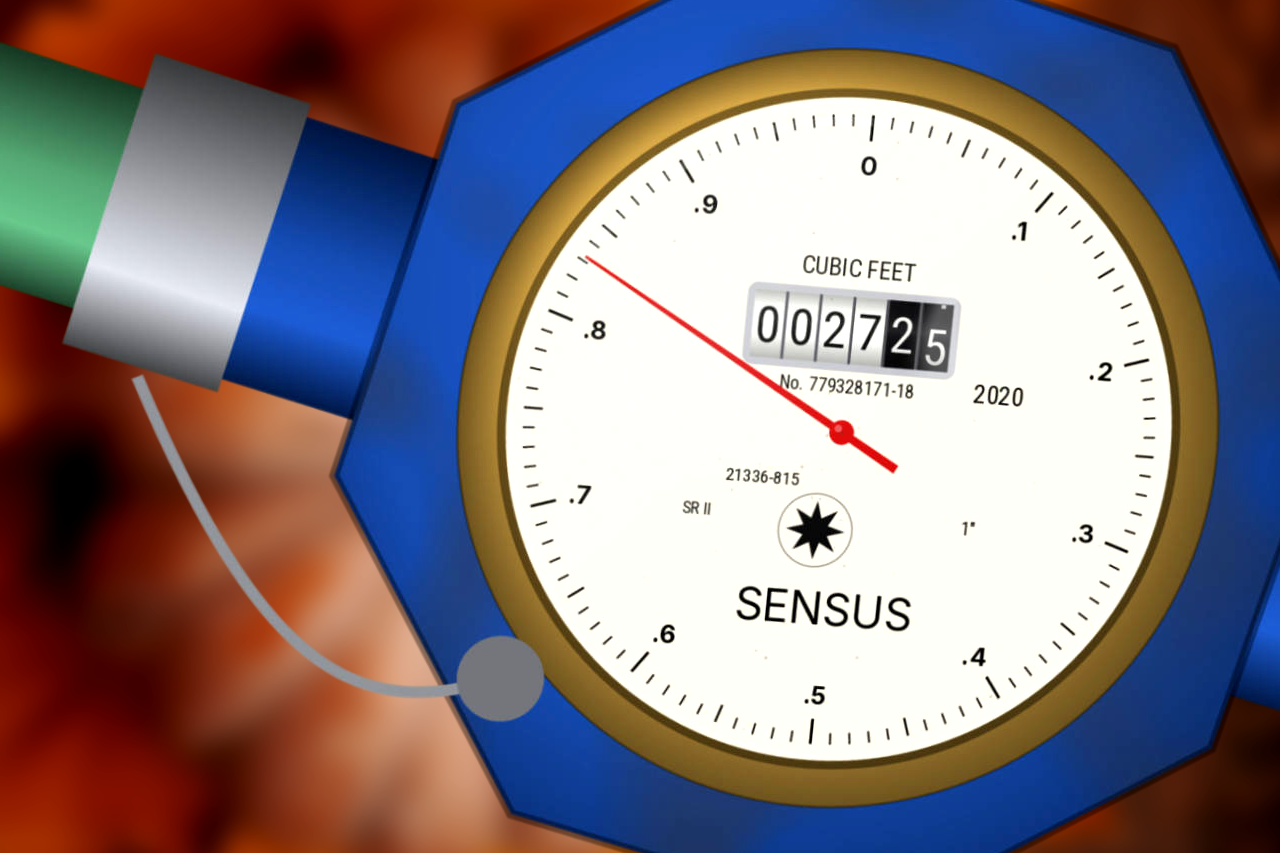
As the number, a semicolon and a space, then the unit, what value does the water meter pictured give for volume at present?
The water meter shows 2724.83; ft³
